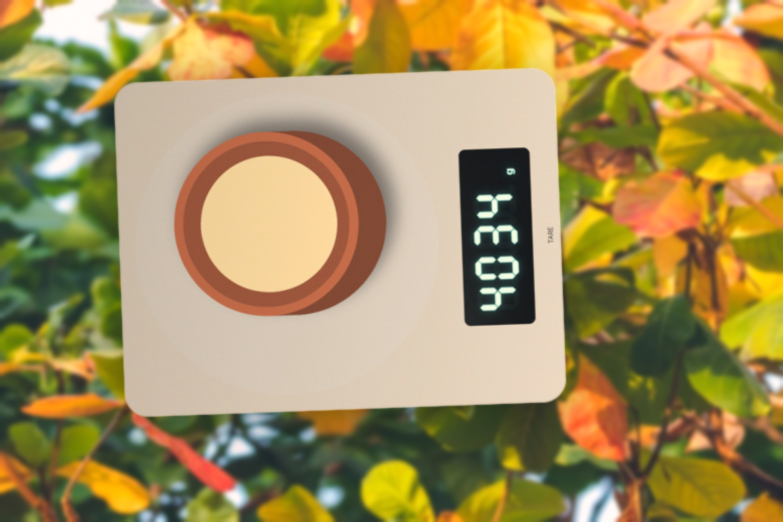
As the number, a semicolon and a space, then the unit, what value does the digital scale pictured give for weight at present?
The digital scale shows 4034; g
